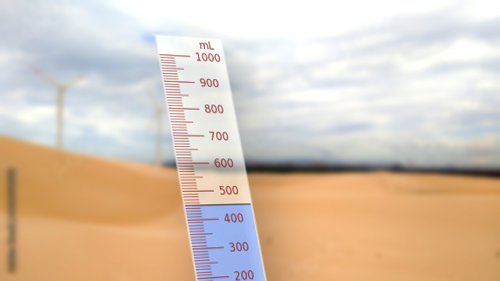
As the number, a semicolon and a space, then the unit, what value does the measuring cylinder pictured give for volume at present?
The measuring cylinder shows 450; mL
